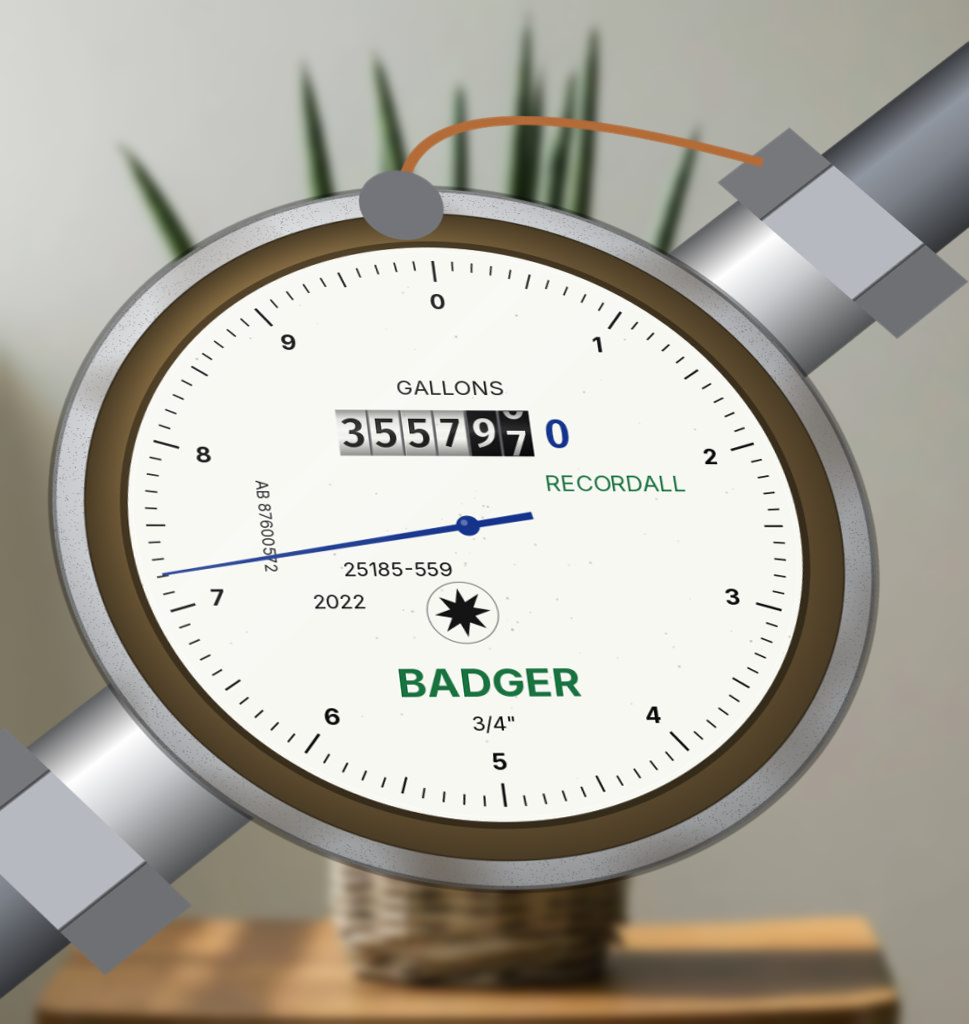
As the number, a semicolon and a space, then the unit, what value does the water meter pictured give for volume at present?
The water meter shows 3557967.2; gal
